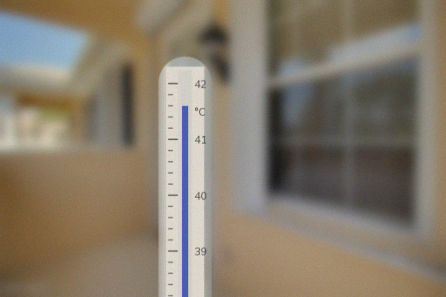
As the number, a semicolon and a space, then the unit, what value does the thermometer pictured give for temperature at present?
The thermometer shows 41.6; °C
